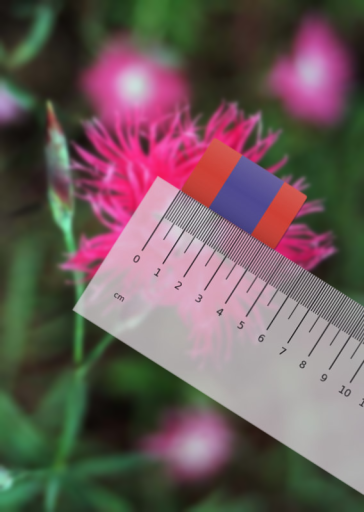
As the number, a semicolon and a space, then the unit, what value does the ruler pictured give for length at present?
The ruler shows 4.5; cm
